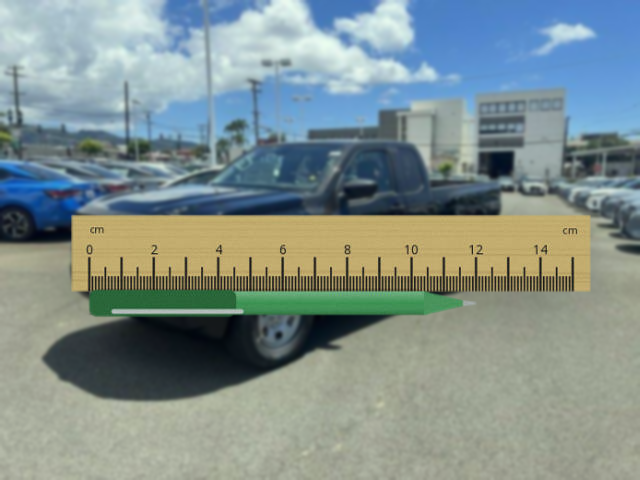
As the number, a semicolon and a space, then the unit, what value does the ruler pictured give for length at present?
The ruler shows 12; cm
